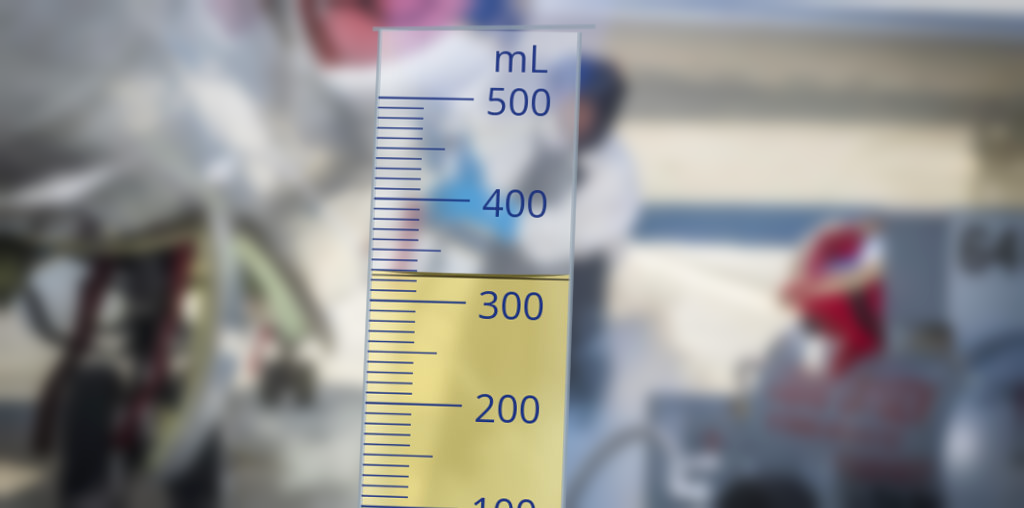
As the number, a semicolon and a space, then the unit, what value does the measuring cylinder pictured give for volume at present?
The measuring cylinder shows 325; mL
